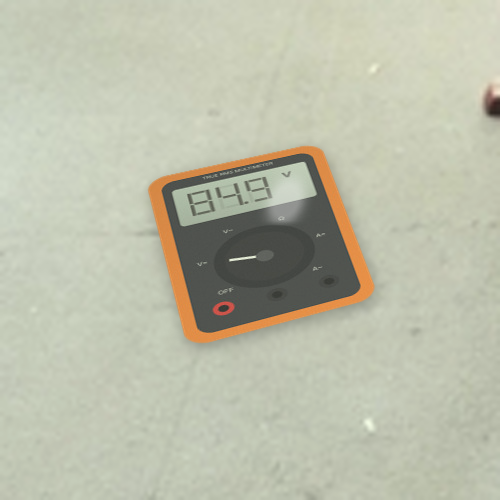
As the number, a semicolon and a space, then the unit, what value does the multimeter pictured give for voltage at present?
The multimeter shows 84.9; V
